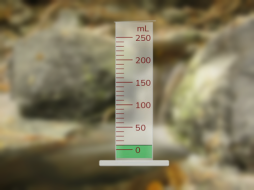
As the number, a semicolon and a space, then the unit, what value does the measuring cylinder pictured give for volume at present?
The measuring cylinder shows 10; mL
